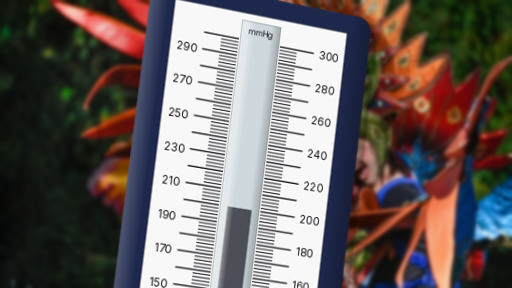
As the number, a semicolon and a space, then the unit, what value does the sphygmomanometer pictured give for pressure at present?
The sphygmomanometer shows 200; mmHg
